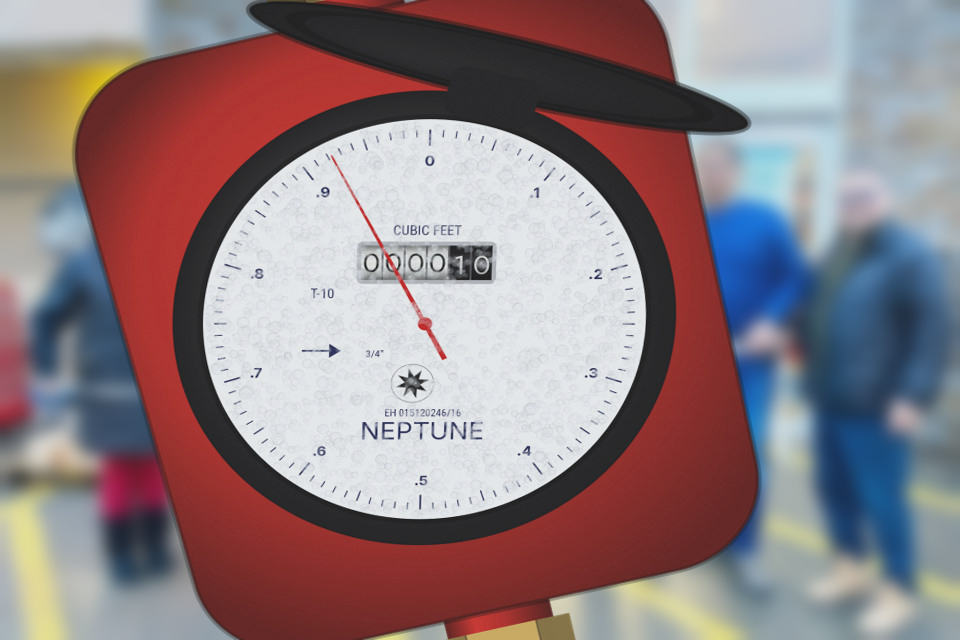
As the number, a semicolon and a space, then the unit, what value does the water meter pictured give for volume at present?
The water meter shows 9.92; ft³
